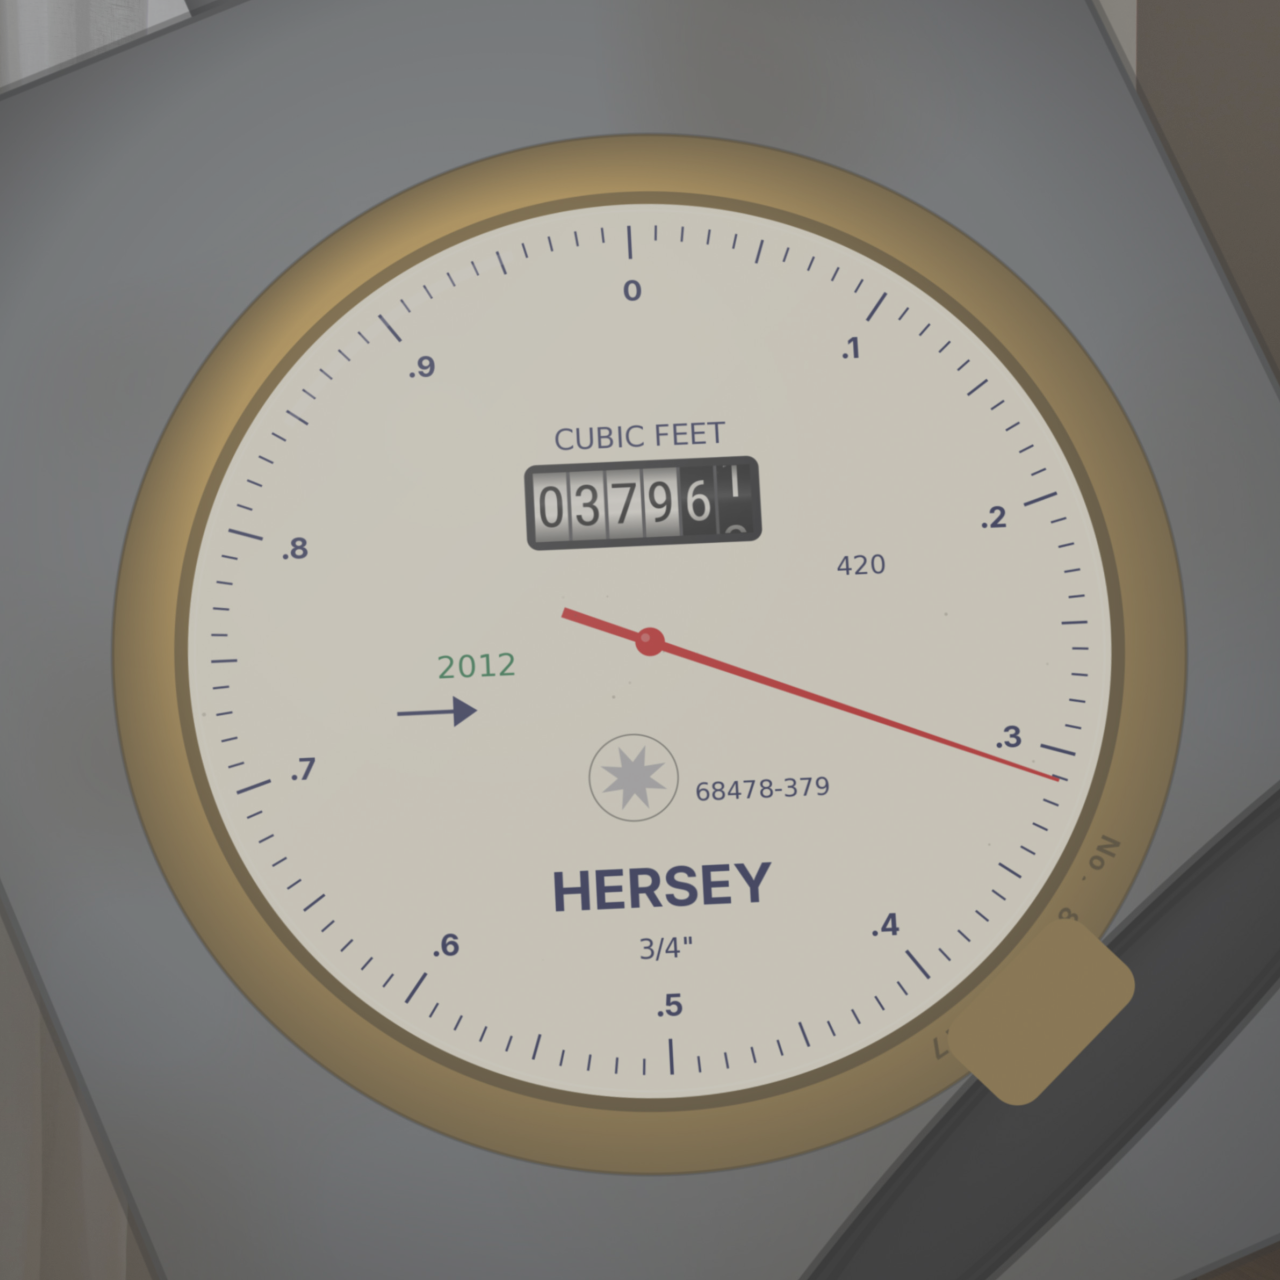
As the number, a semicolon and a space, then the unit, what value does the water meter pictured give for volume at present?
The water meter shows 37961.31; ft³
